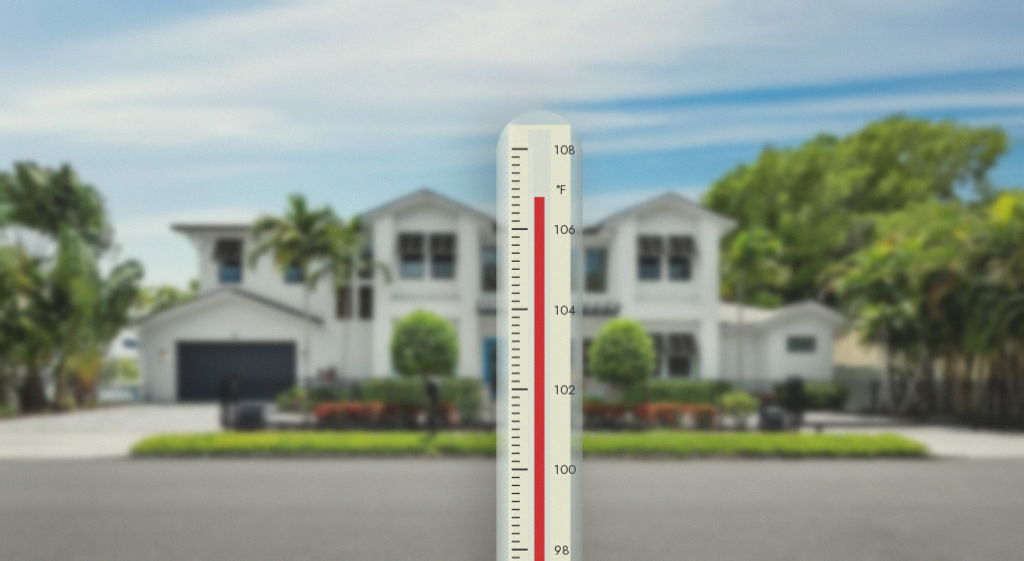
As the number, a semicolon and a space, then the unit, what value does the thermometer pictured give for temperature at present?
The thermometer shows 106.8; °F
